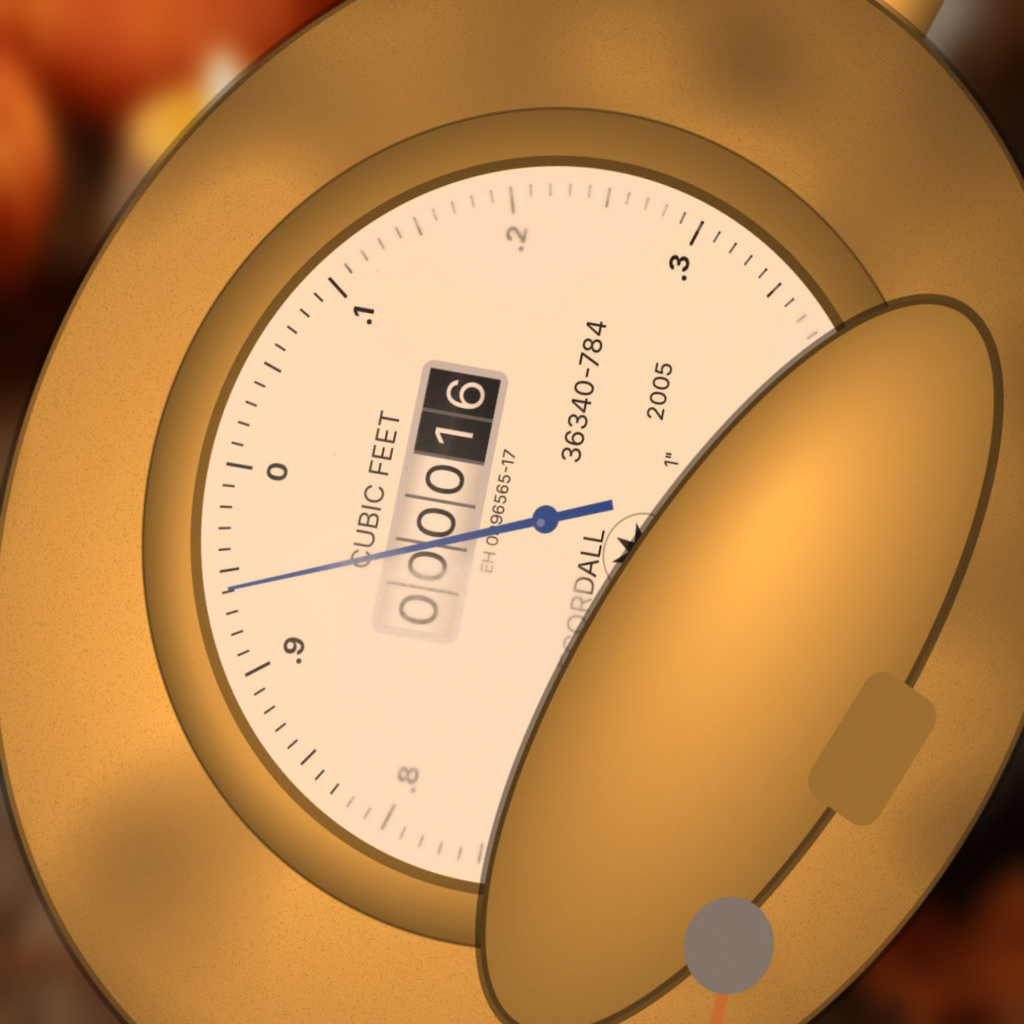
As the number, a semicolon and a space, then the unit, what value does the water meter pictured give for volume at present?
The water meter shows 15.94; ft³
